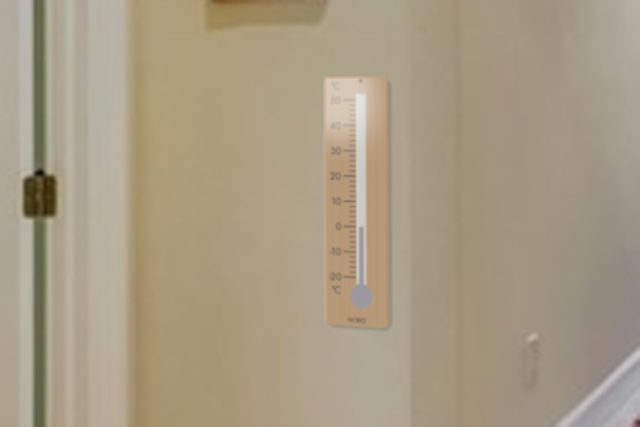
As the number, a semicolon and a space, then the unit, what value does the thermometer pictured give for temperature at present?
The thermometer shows 0; °C
